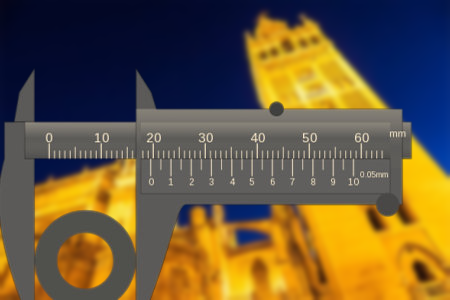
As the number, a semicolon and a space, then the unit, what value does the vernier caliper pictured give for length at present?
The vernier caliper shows 19.5; mm
